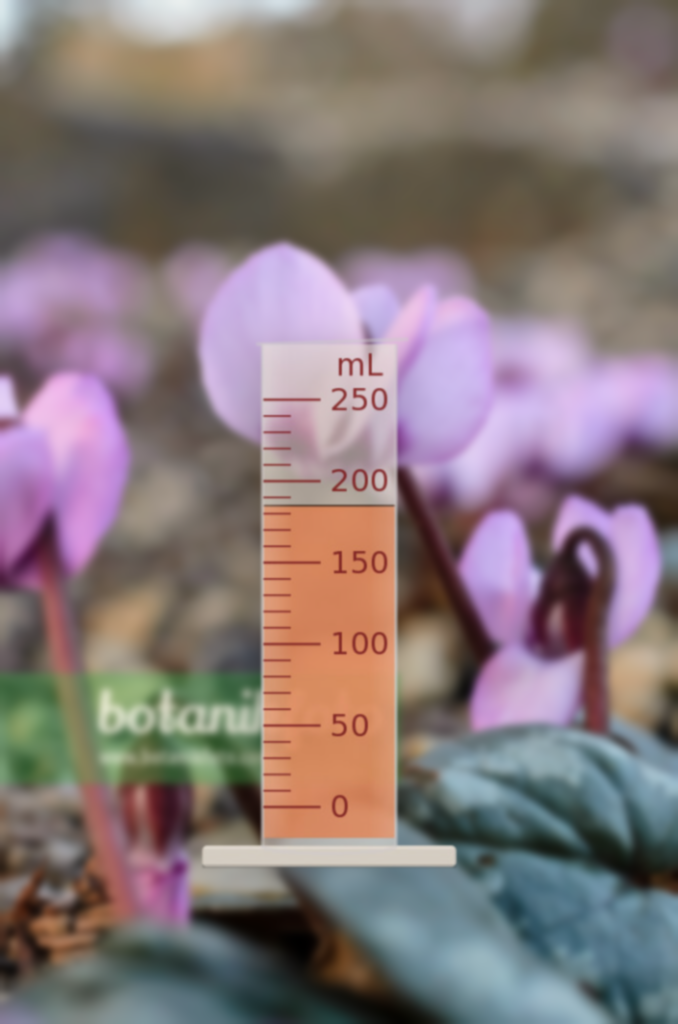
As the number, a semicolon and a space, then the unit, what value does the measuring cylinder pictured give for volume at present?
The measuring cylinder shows 185; mL
